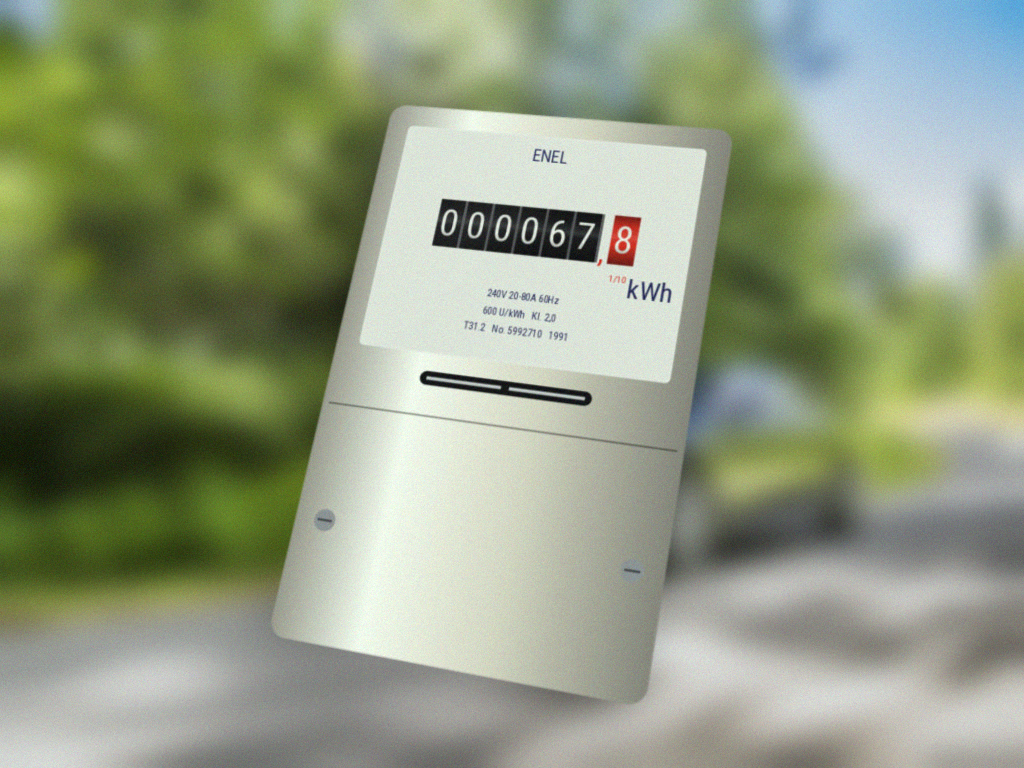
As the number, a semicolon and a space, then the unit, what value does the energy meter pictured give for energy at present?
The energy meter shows 67.8; kWh
